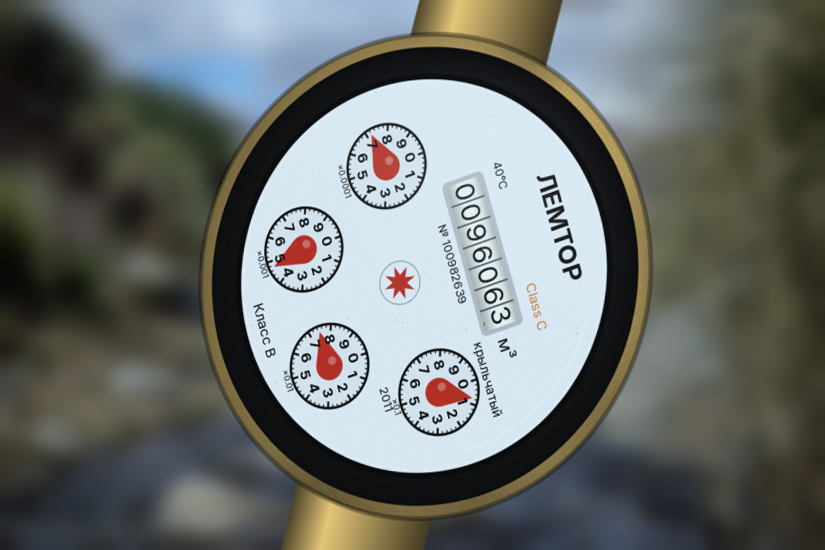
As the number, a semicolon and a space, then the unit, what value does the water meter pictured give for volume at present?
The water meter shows 96063.0747; m³
